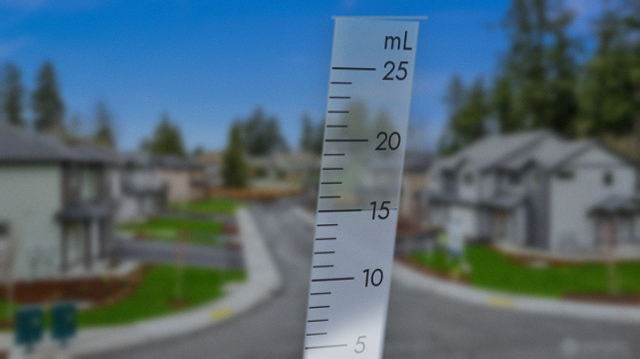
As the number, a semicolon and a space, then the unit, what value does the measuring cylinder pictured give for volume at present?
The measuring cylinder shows 15; mL
